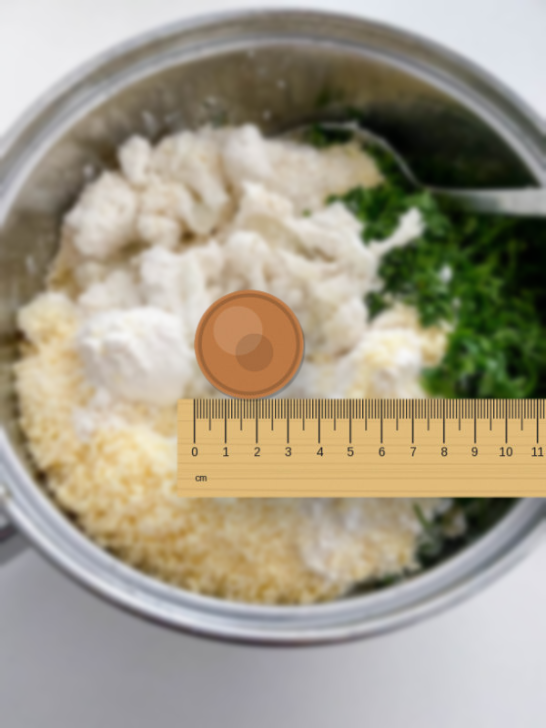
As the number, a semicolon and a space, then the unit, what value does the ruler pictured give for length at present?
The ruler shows 3.5; cm
